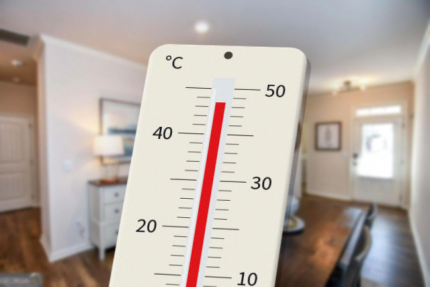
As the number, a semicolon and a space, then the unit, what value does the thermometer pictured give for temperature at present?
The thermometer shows 47; °C
